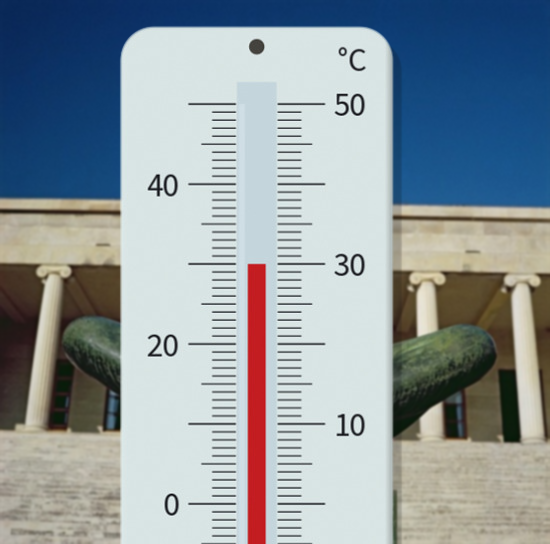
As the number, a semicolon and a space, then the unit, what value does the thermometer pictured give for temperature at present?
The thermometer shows 30; °C
